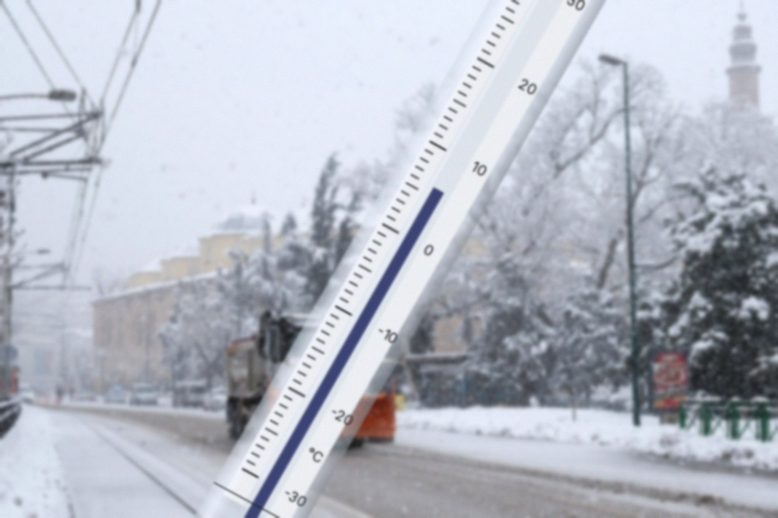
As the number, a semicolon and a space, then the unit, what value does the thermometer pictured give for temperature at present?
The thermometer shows 6; °C
